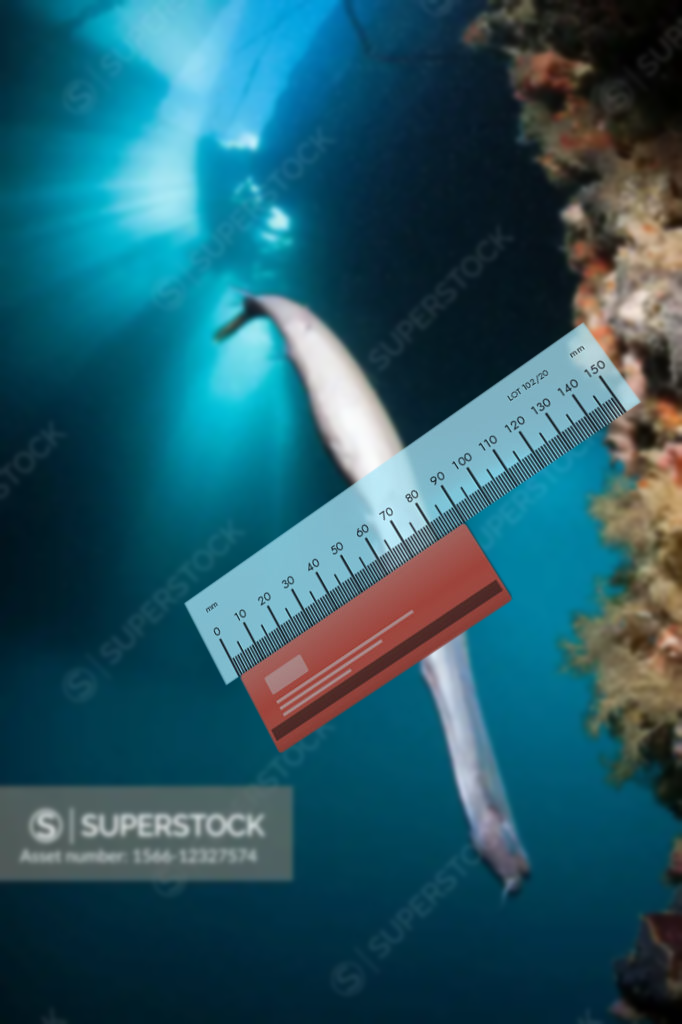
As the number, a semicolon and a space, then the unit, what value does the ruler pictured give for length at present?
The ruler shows 90; mm
